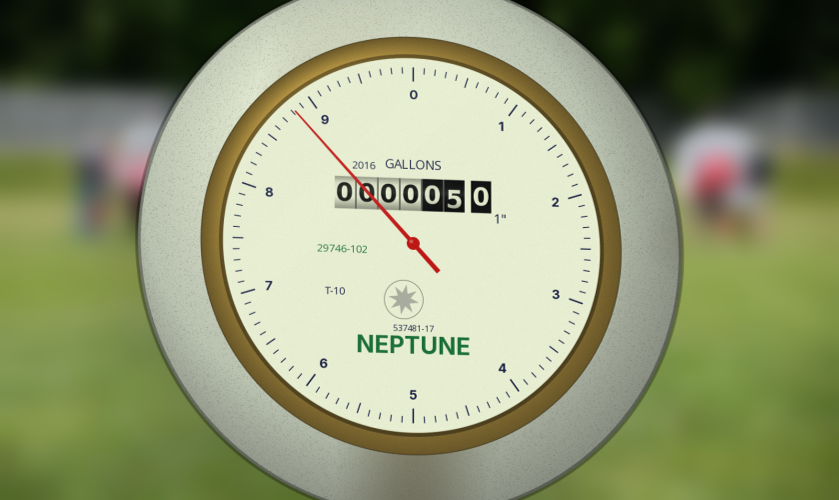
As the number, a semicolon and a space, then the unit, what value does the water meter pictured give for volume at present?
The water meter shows 48.8; gal
